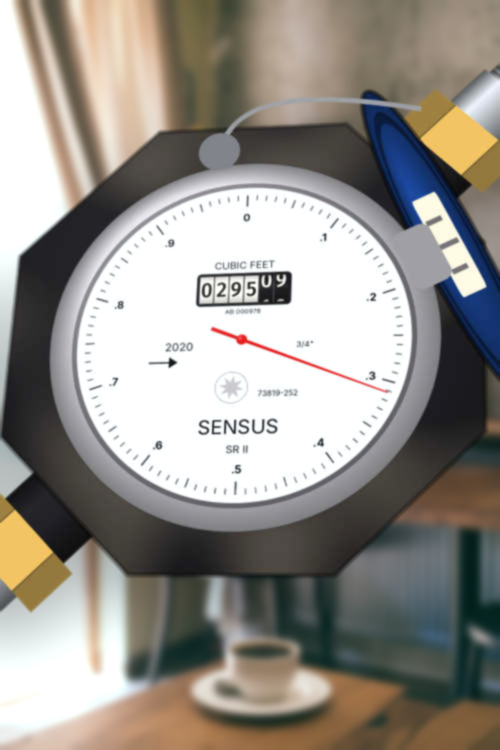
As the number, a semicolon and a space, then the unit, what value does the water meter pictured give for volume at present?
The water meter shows 29509.31; ft³
